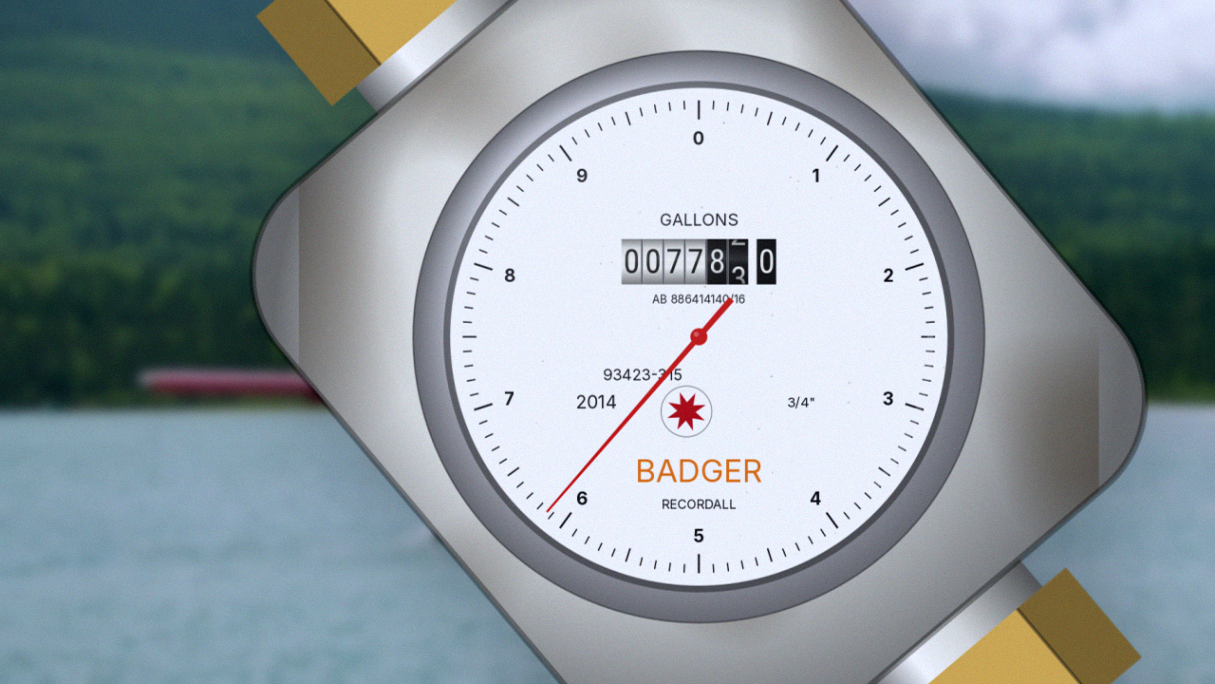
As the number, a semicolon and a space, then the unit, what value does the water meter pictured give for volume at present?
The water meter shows 77826.1; gal
